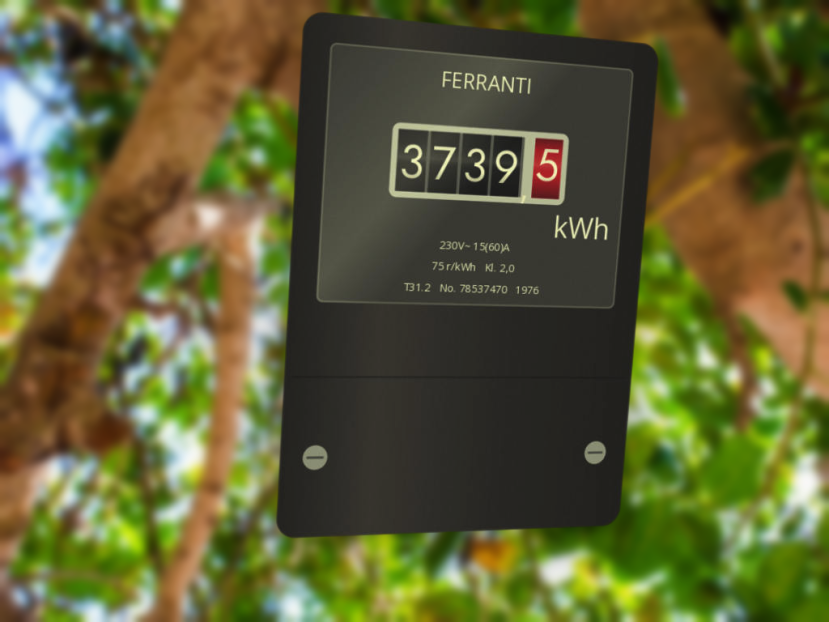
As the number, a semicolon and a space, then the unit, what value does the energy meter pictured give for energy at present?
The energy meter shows 3739.5; kWh
